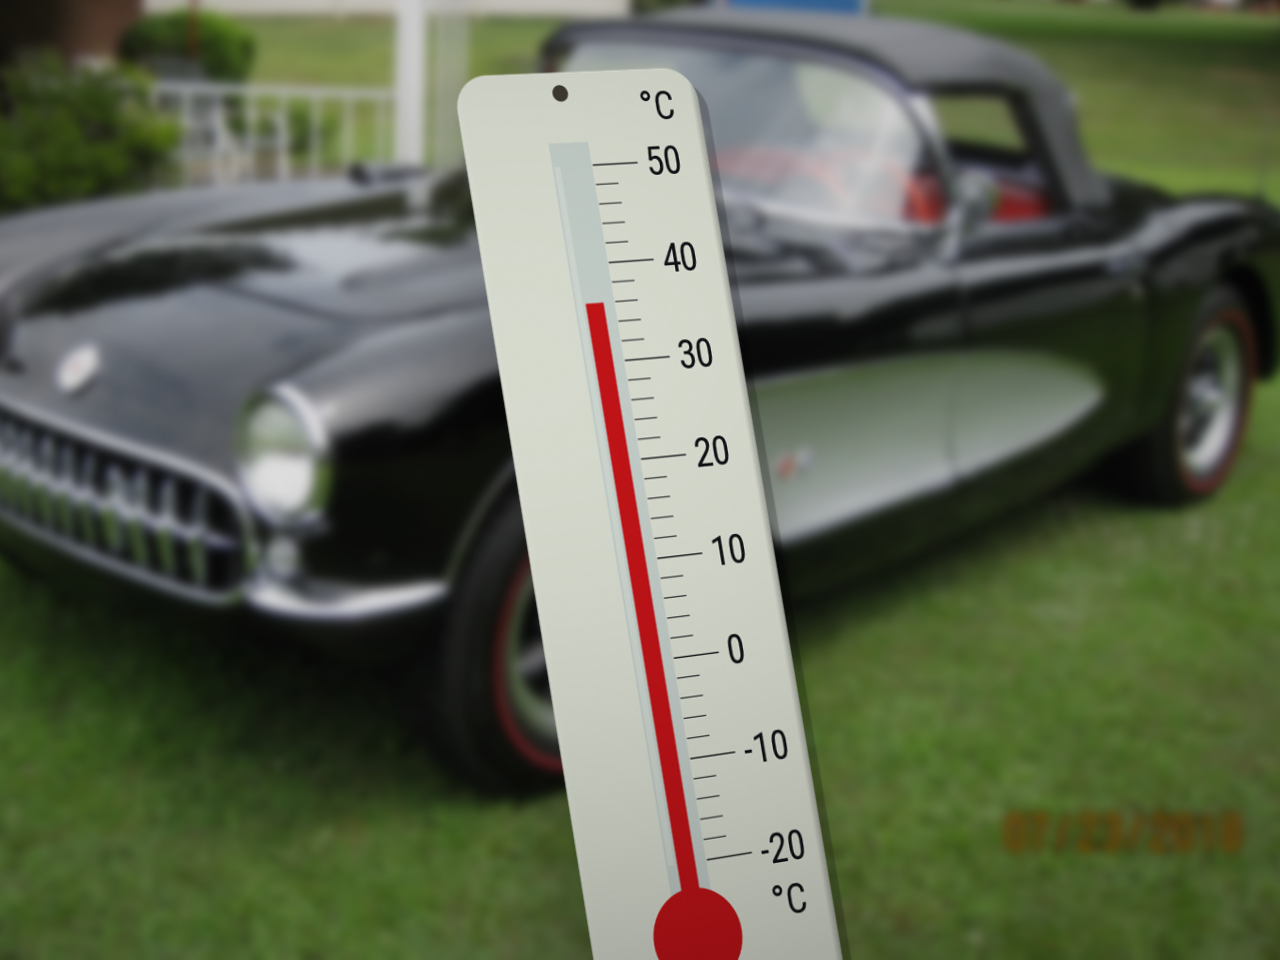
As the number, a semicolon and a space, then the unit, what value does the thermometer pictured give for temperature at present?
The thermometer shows 36; °C
